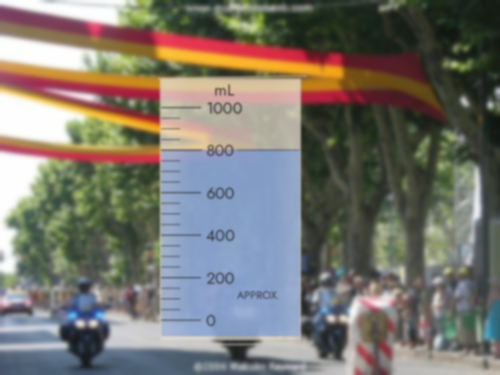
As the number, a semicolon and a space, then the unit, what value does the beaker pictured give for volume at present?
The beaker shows 800; mL
